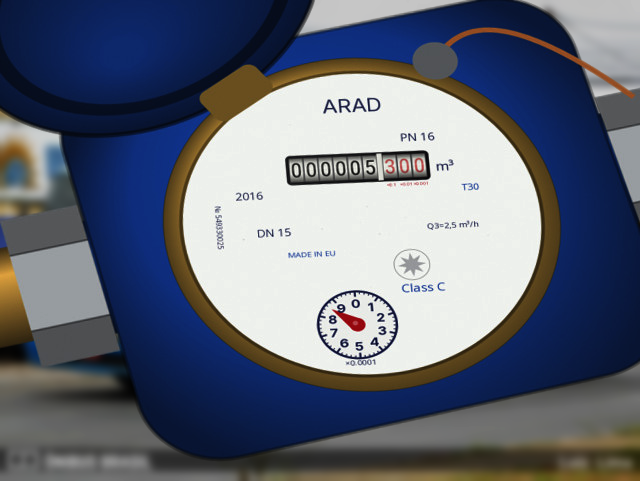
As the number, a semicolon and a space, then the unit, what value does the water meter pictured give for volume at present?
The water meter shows 5.3008; m³
